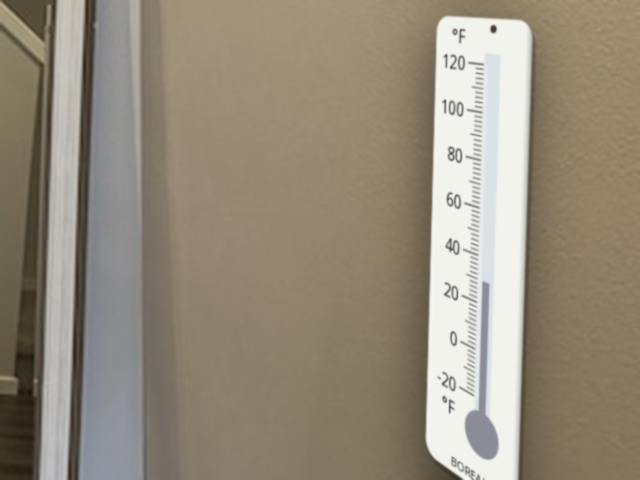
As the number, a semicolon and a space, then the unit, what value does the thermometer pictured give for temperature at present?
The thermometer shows 30; °F
